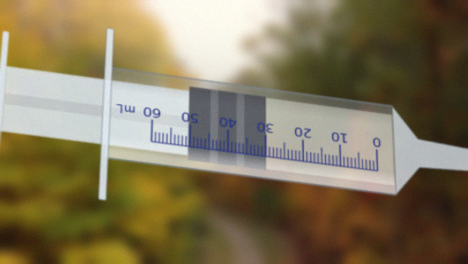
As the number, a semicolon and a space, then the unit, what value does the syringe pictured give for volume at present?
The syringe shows 30; mL
